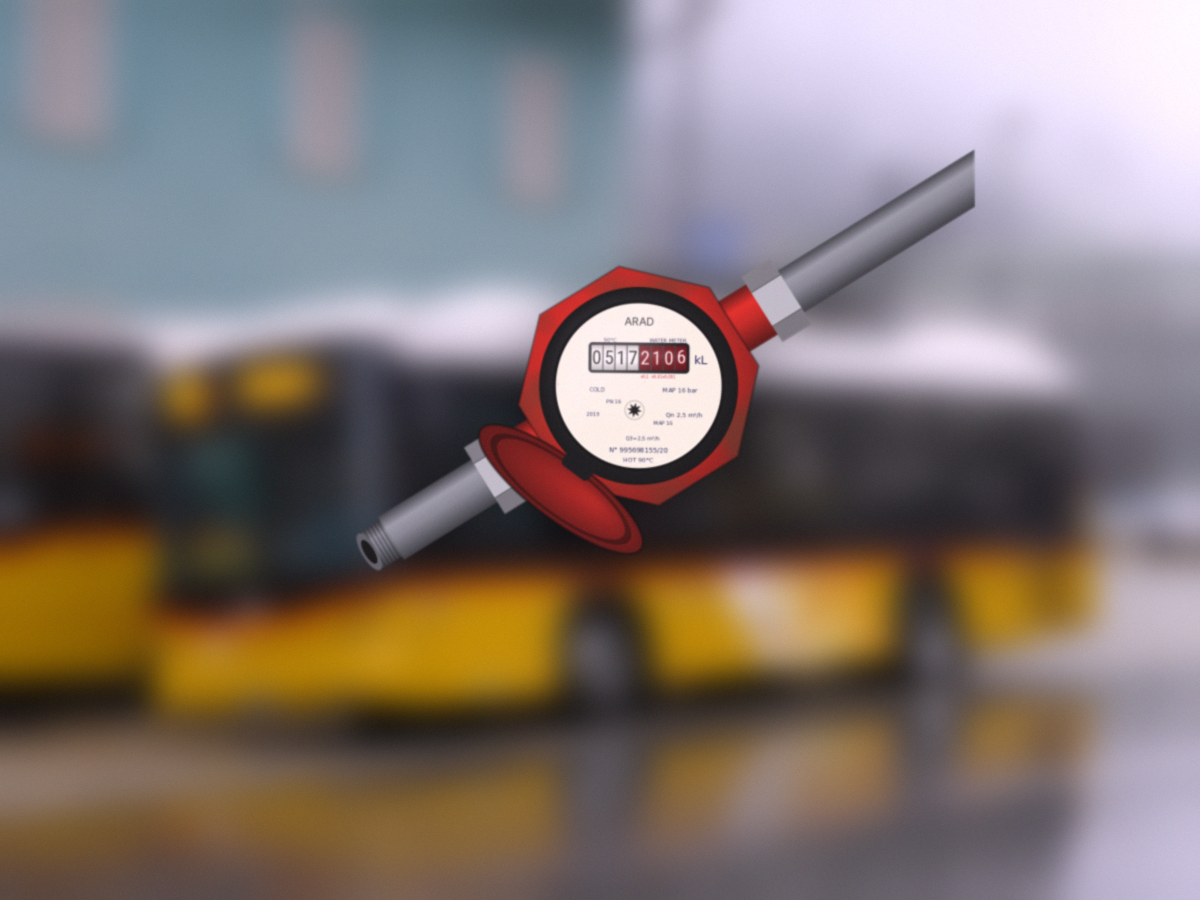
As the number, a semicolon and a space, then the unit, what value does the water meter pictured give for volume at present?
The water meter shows 517.2106; kL
